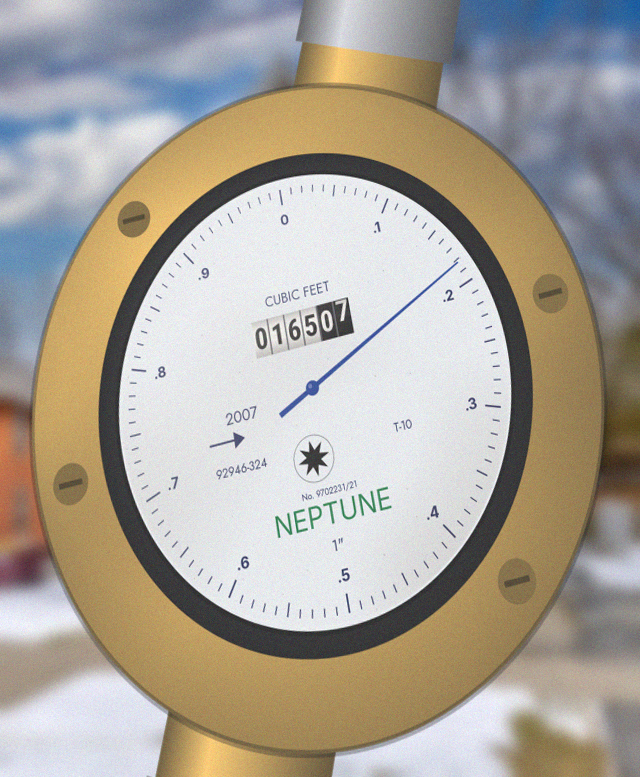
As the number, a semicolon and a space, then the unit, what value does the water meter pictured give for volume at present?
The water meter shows 16507.18; ft³
